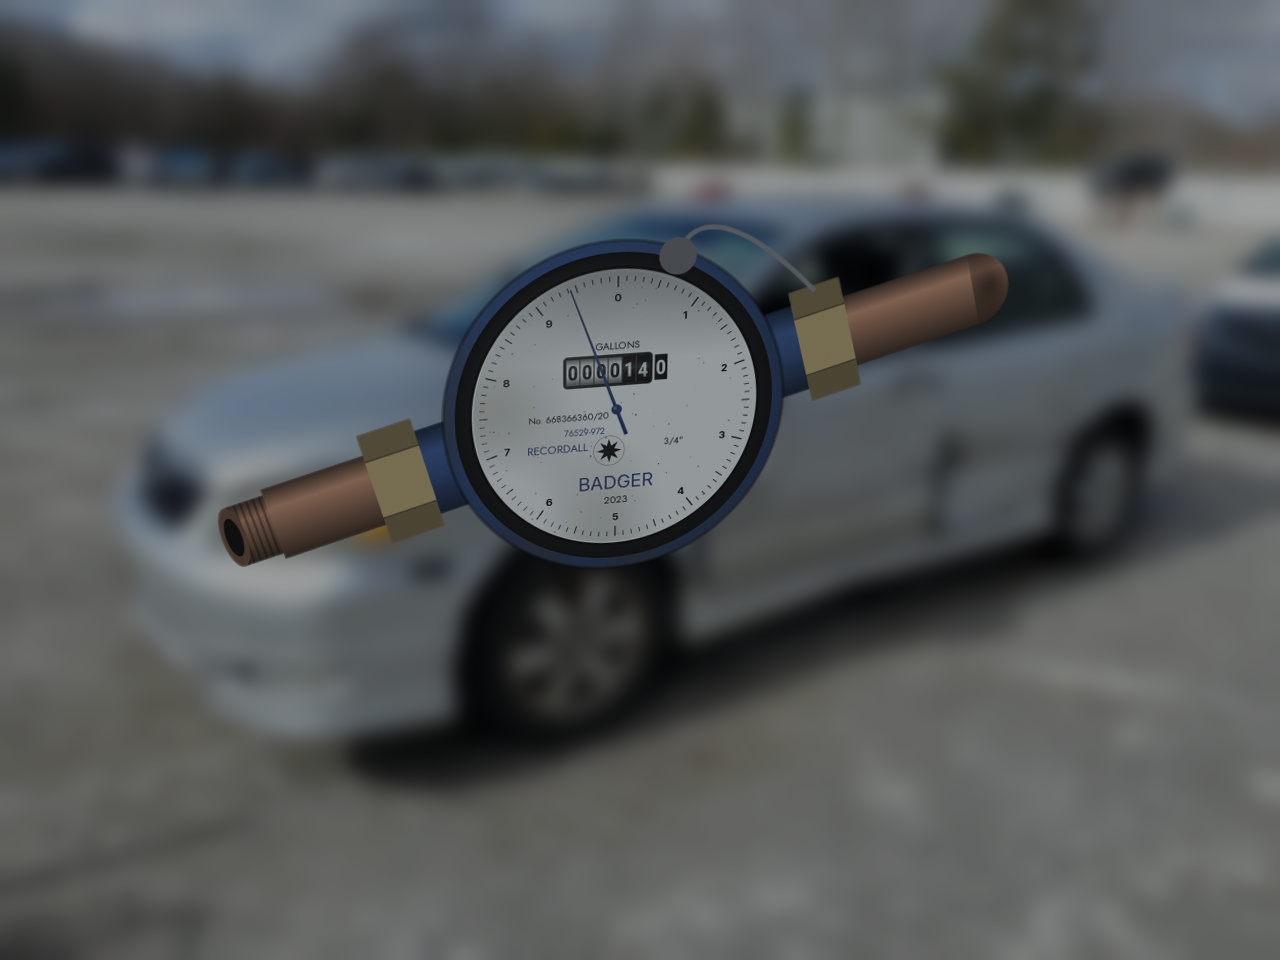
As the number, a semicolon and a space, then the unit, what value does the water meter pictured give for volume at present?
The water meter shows 139.4; gal
